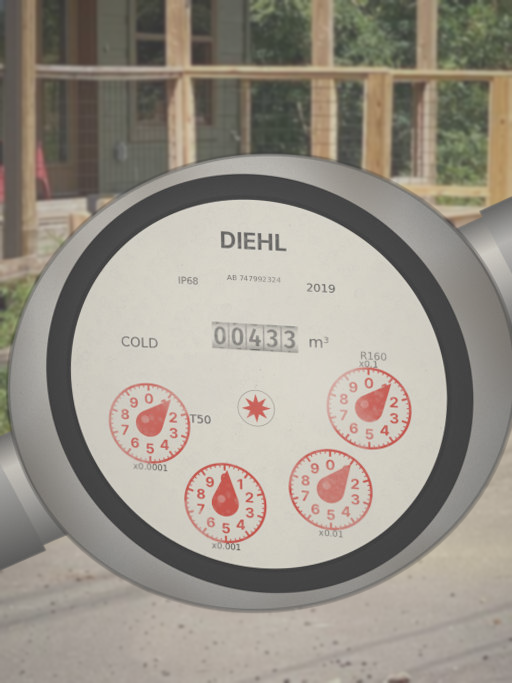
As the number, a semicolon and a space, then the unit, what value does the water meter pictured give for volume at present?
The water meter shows 433.1101; m³
